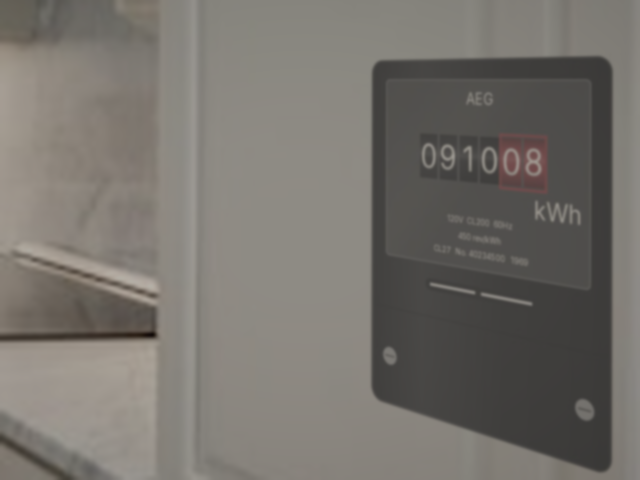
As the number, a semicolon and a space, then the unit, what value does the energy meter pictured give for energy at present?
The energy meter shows 910.08; kWh
